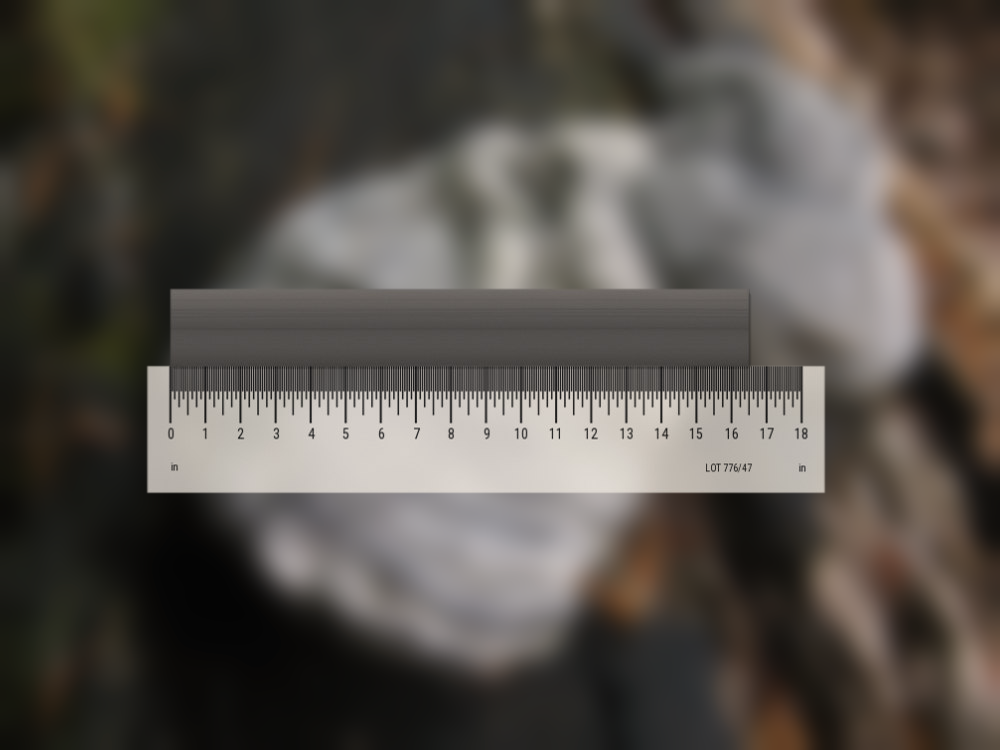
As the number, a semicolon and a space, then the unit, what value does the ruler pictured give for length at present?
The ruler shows 16.5; in
